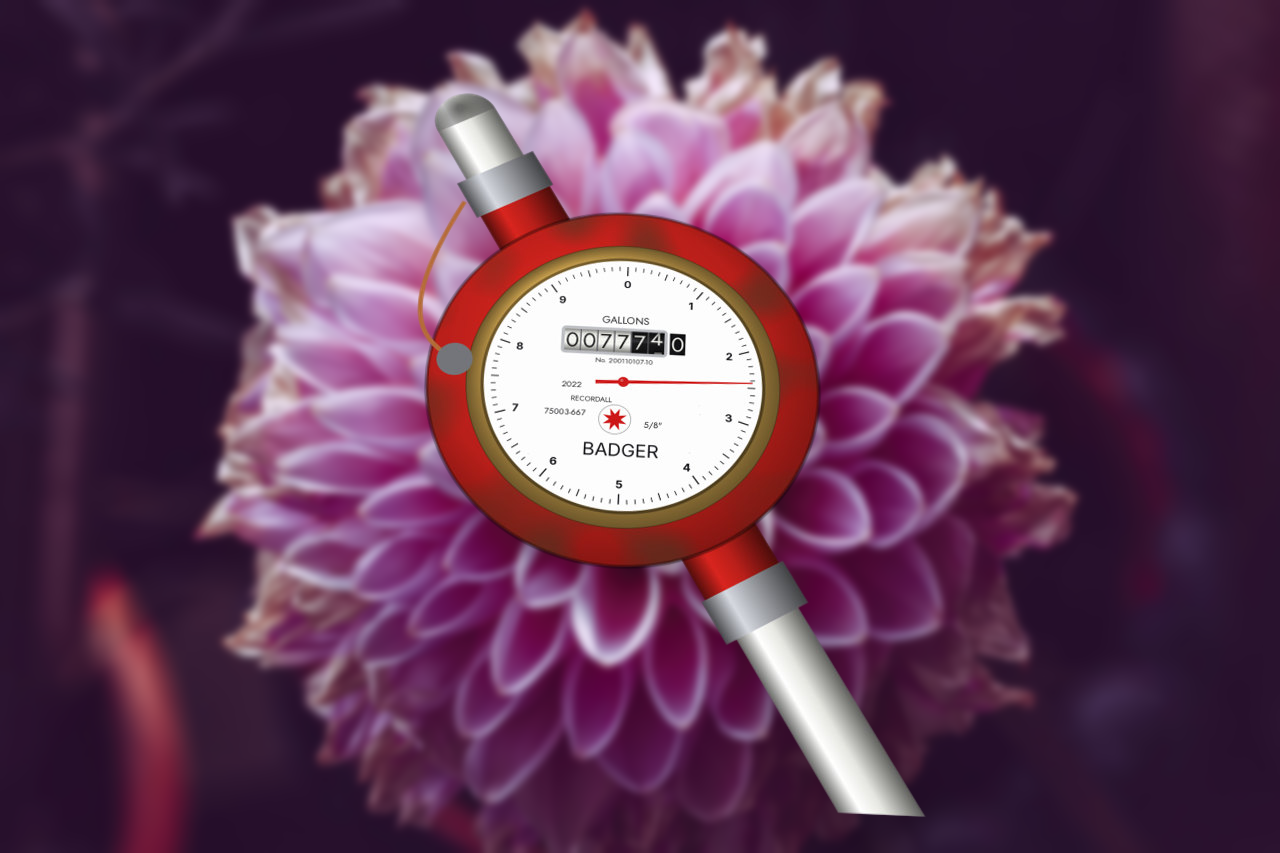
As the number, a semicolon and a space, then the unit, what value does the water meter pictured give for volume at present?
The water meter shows 77742.4; gal
